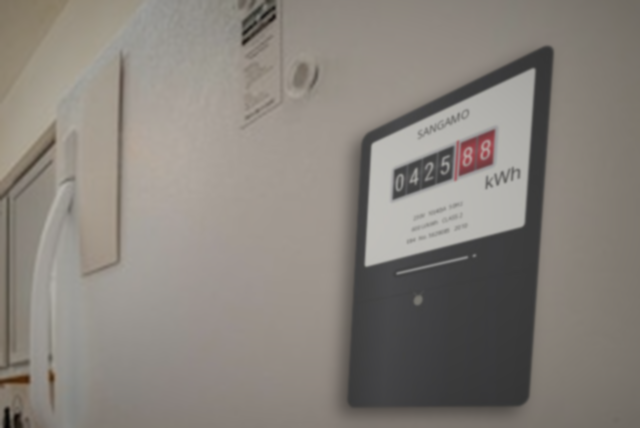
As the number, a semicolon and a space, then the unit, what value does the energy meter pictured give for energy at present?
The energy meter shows 425.88; kWh
